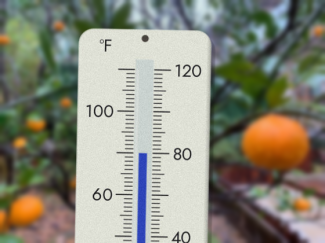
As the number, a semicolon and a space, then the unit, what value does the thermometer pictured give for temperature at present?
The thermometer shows 80; °F
